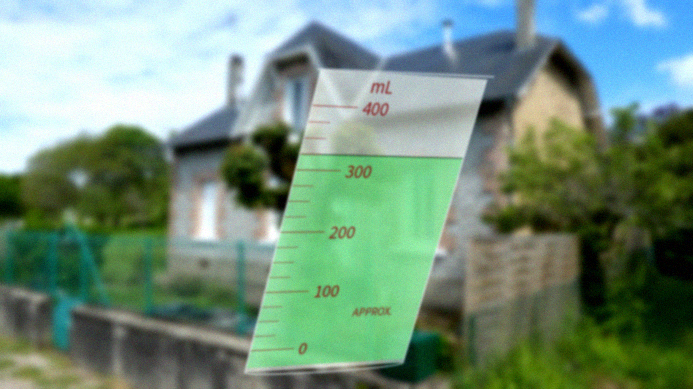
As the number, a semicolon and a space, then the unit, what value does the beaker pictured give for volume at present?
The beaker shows 325; mL
